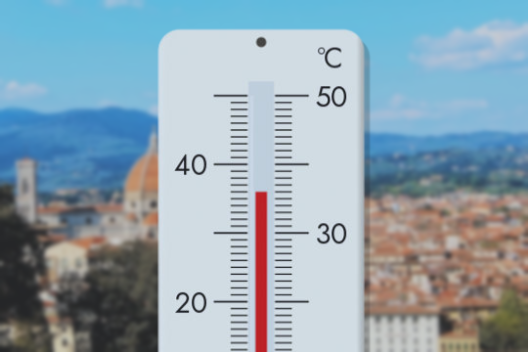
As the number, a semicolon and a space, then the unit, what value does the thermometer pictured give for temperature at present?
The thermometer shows 36; °C
